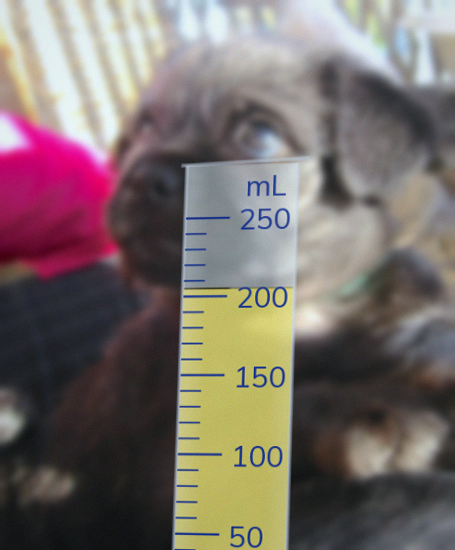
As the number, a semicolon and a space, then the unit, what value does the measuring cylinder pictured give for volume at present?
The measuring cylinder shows 205; mL
